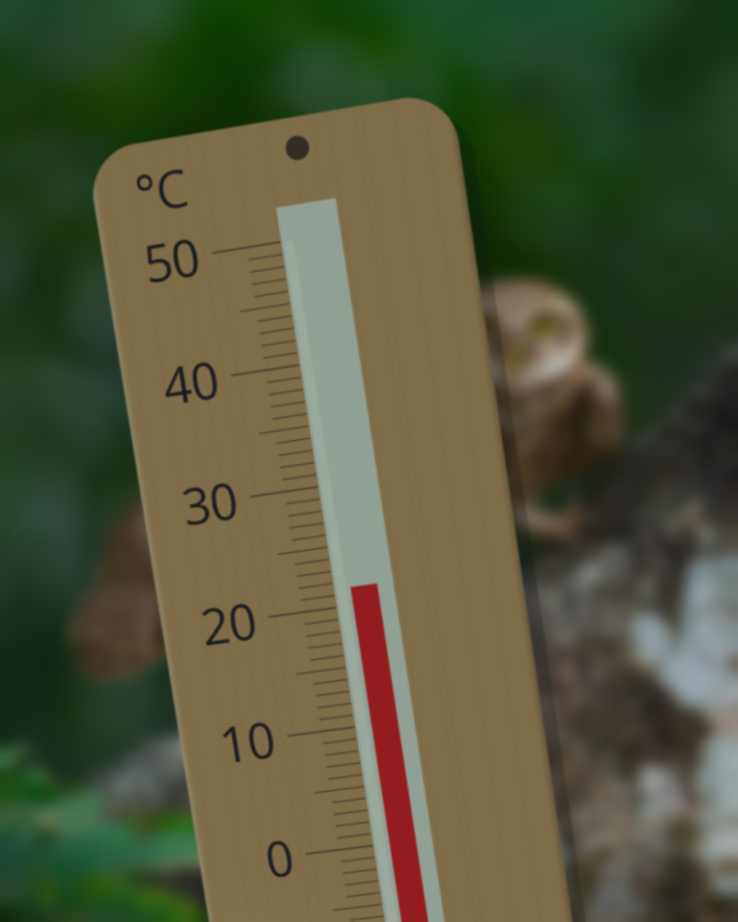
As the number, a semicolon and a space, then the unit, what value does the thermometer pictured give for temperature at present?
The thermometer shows 21.5; °C
